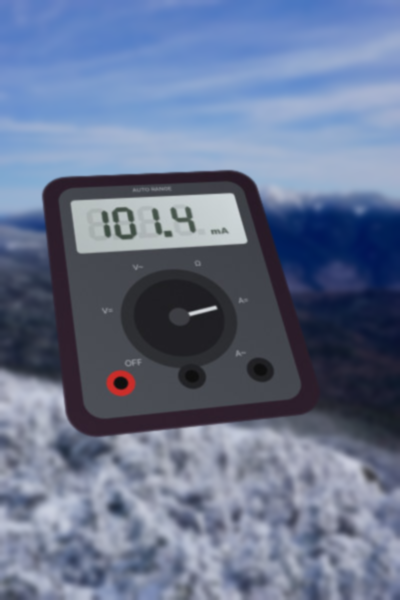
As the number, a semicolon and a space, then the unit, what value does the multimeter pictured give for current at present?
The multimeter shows 101.4; mA
